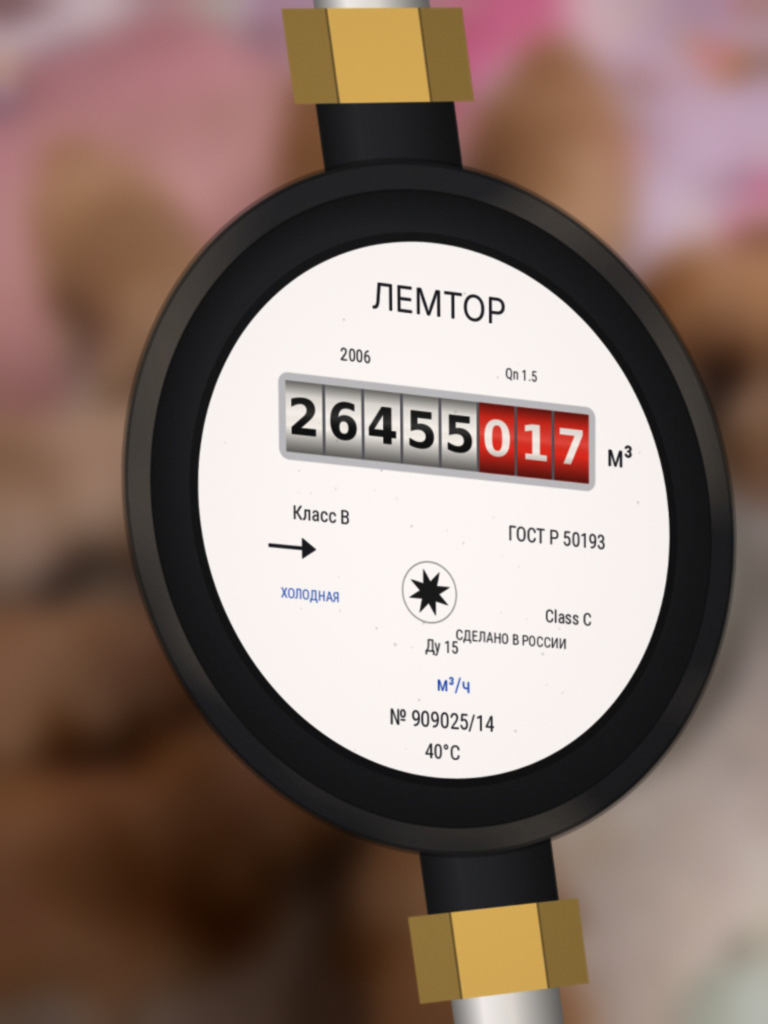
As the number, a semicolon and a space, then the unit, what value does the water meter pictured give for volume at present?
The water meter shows 26455.017; m³
